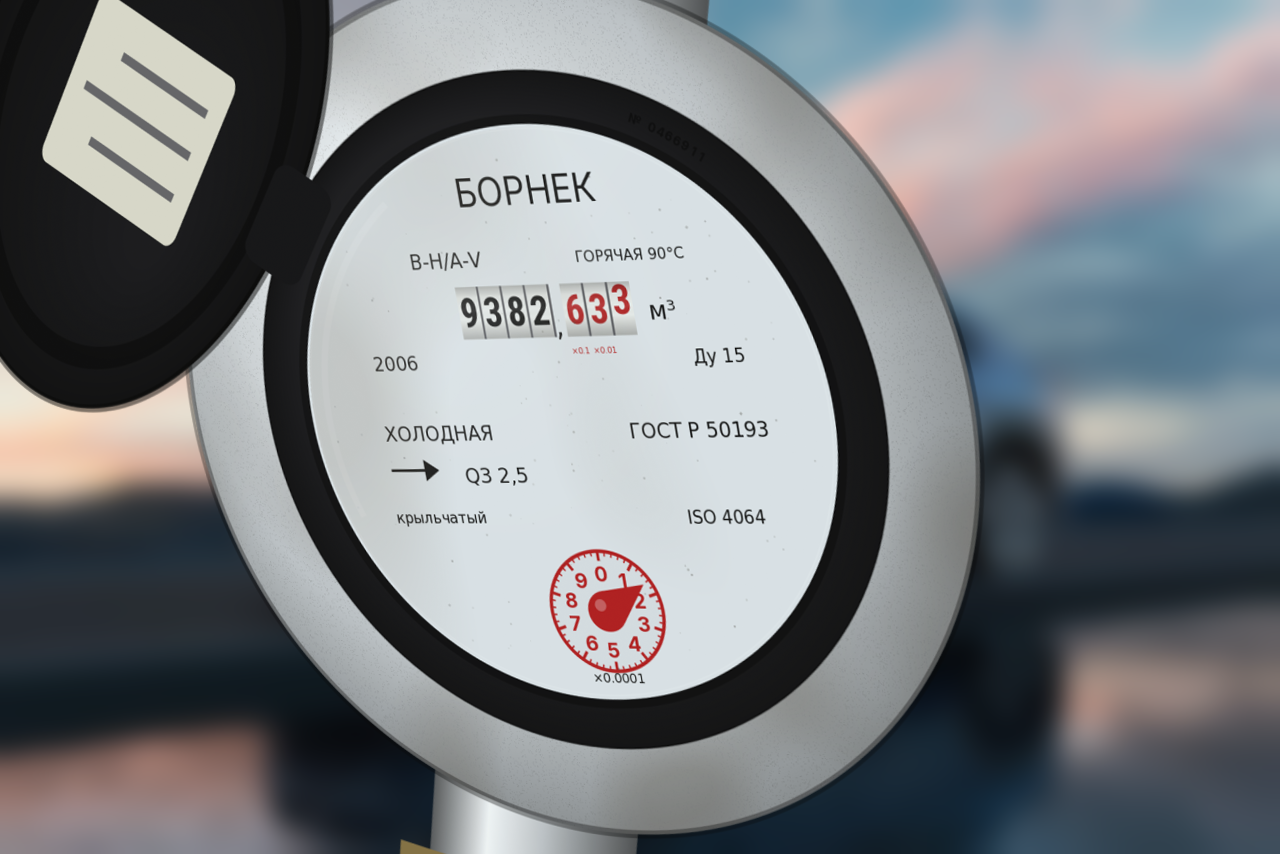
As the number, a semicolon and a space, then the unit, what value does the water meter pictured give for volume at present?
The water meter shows 9382.6331; m³
